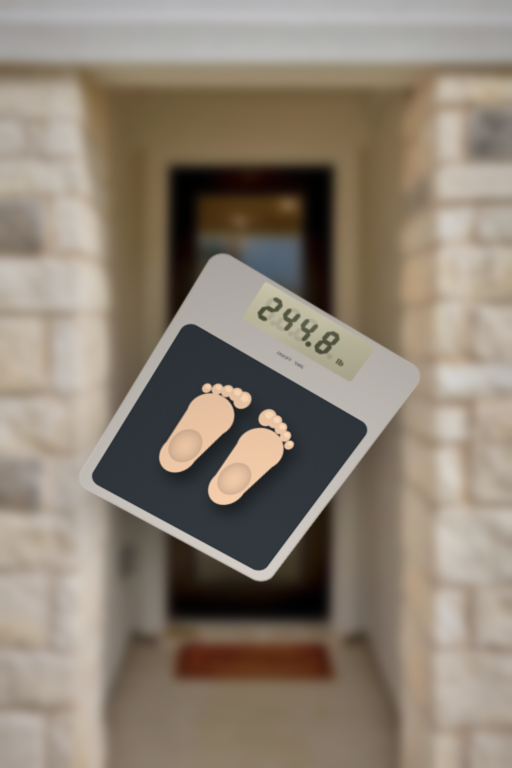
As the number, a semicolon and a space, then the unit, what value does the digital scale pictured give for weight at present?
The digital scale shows 244.8; lb
